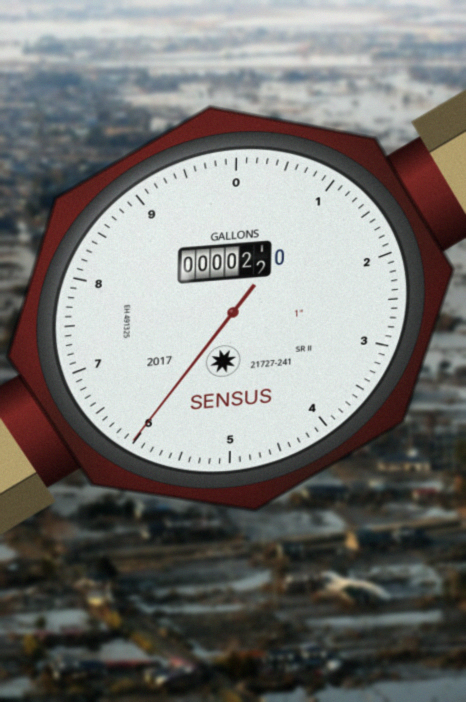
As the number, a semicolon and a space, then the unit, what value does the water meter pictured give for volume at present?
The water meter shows 216.0; gal
